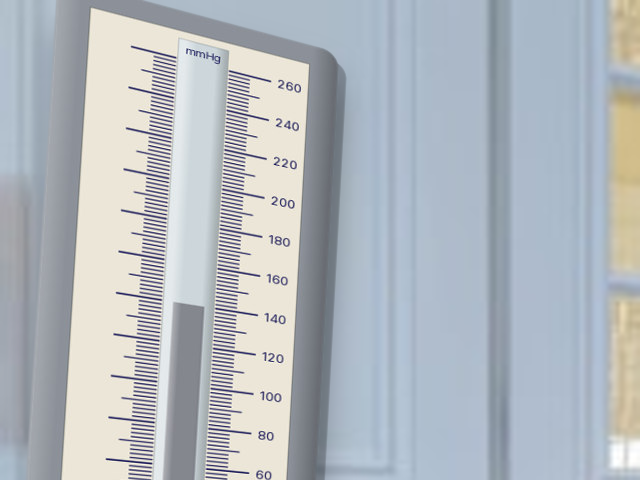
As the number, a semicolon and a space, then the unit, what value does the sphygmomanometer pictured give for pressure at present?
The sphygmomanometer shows 140; mmHg
